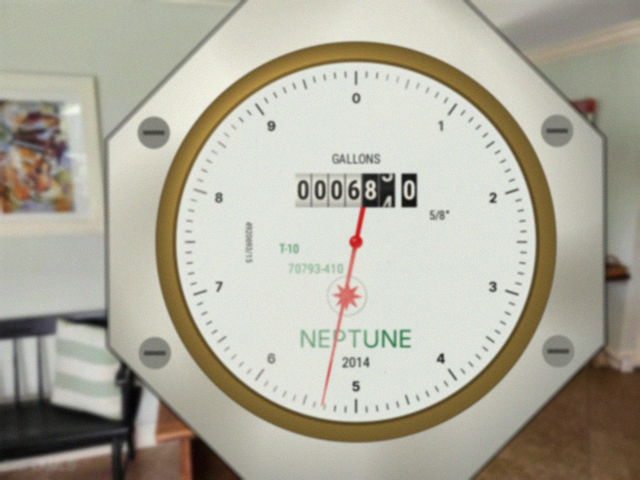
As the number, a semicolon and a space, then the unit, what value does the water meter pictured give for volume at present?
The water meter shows 6835.3; gal
